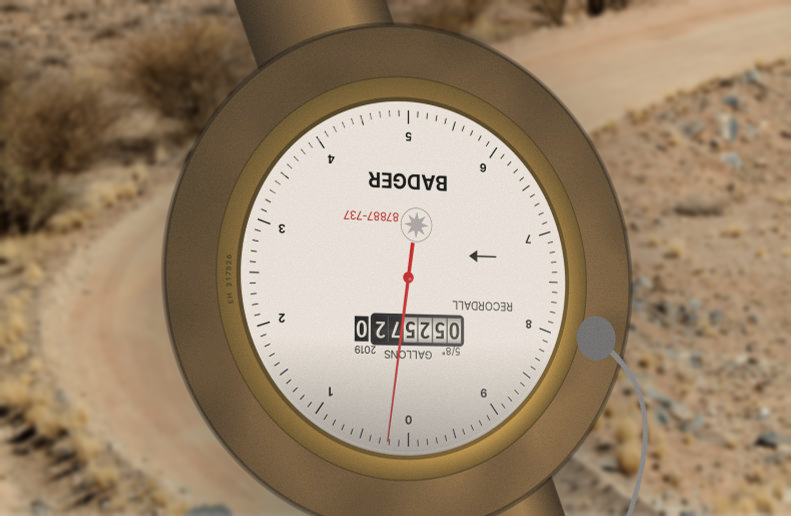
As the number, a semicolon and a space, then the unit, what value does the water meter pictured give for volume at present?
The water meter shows 525720.2; gal
